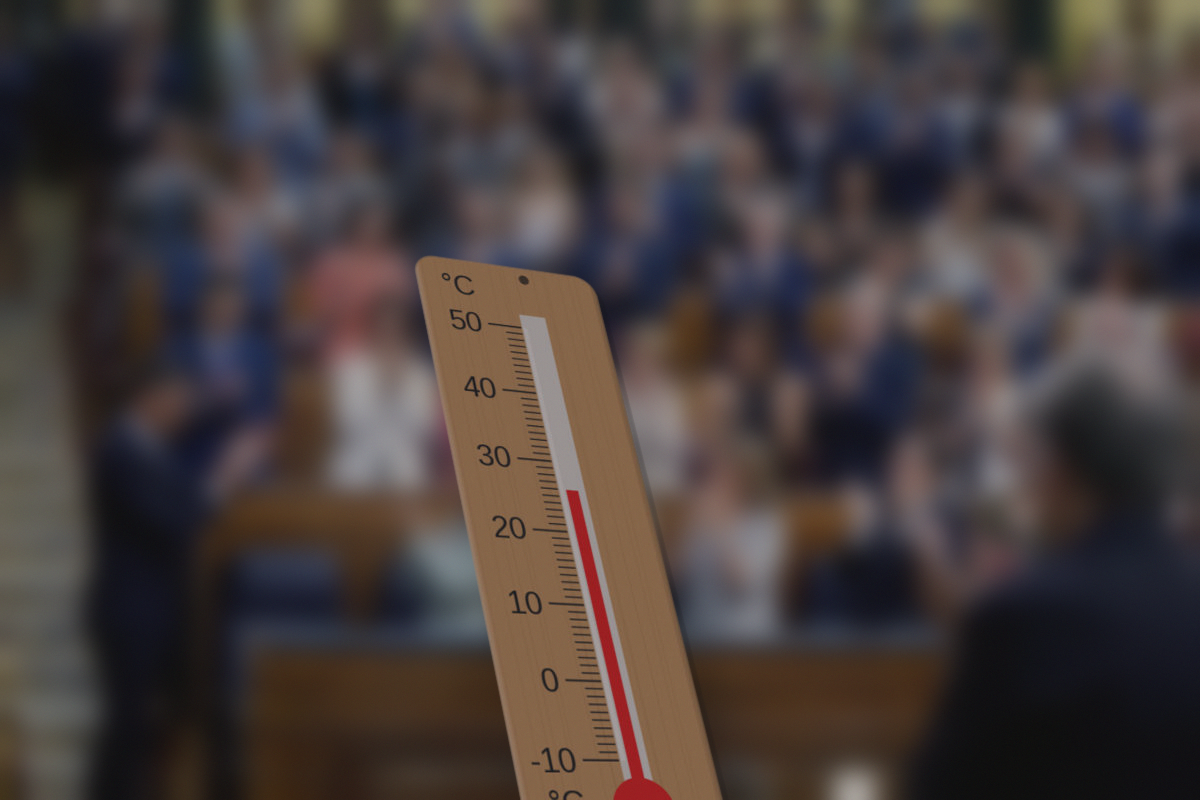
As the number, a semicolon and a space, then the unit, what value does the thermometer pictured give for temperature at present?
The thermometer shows 26; °C
